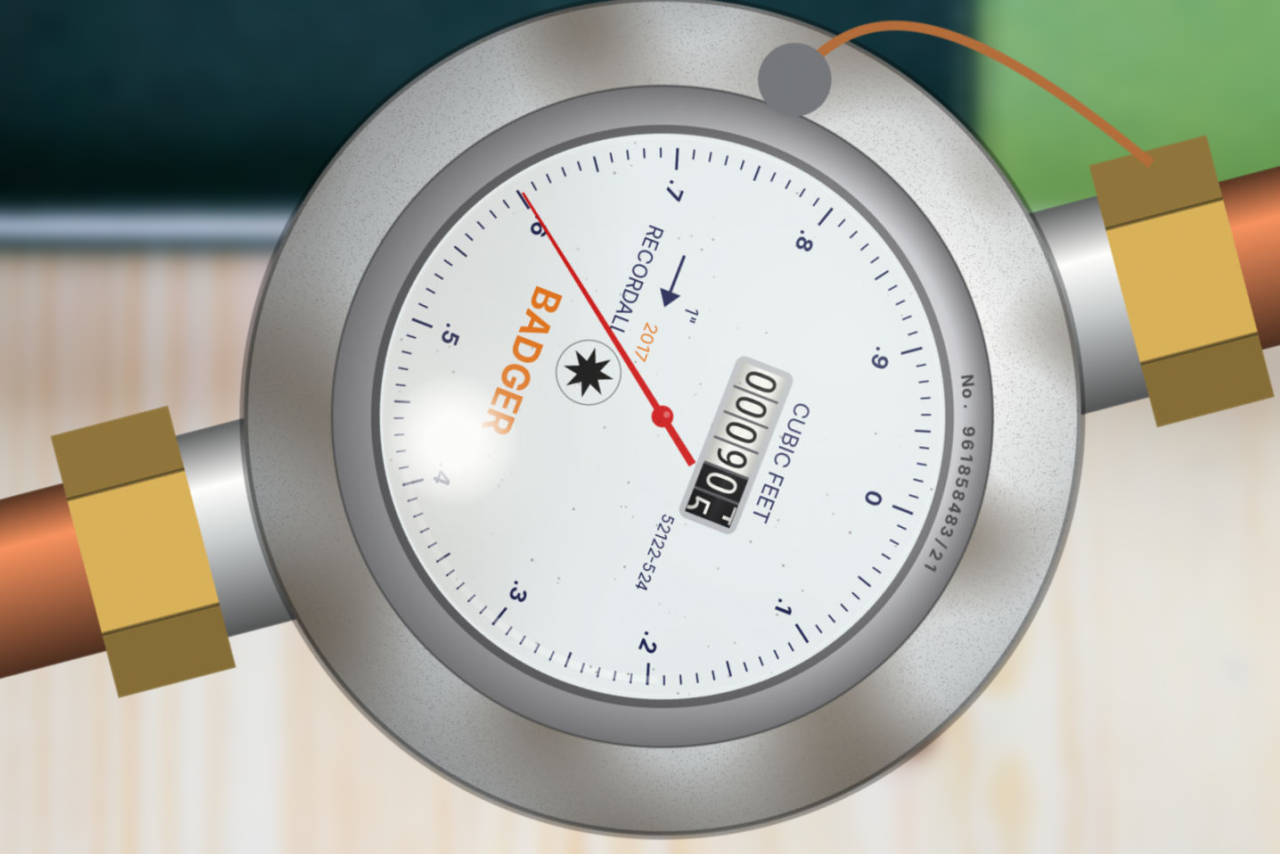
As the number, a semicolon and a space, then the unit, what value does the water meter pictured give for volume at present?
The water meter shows 904.60; ft³
